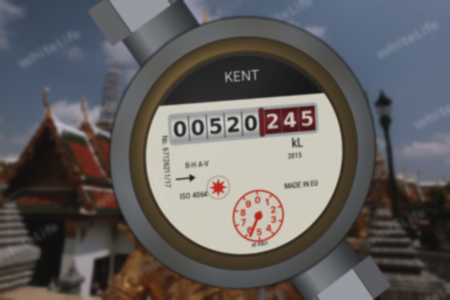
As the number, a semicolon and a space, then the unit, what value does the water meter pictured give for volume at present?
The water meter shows 520.2455; kL
